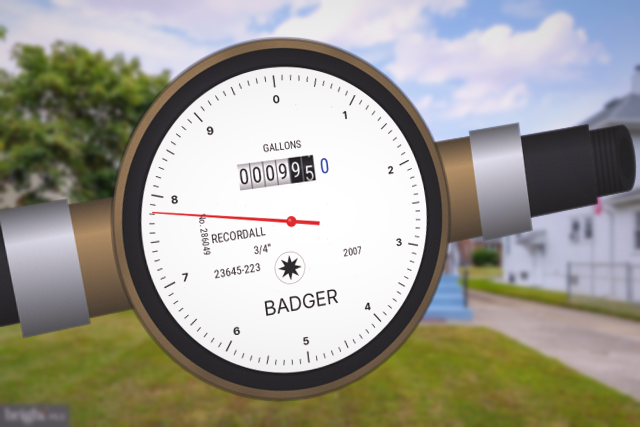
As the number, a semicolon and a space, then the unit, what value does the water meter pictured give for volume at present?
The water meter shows 9947.8; gal
